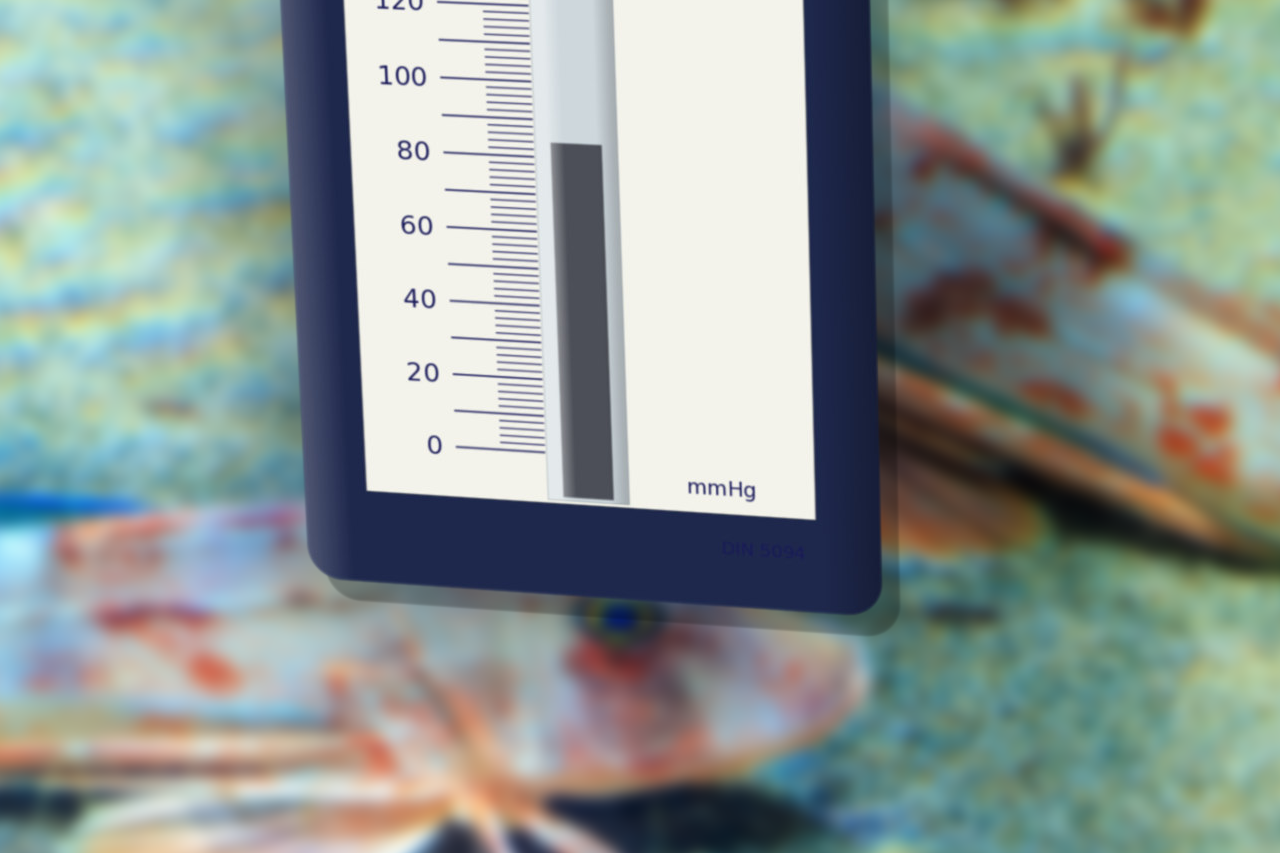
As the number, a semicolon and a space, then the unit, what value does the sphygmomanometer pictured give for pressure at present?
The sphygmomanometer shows 84; mmHg
